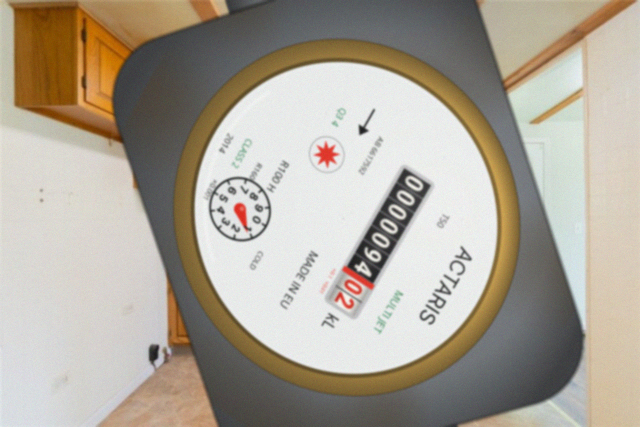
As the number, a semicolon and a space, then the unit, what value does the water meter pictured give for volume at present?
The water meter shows 94.021; kL
